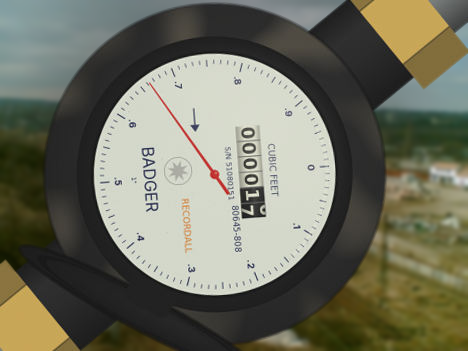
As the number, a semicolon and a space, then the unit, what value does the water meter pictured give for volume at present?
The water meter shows 16.66; ft³
